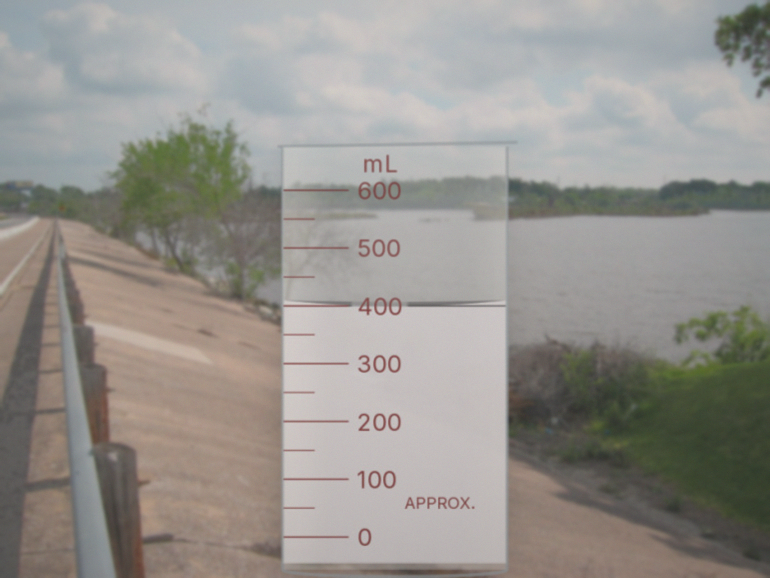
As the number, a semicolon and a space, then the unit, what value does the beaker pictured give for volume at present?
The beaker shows 400; mL
